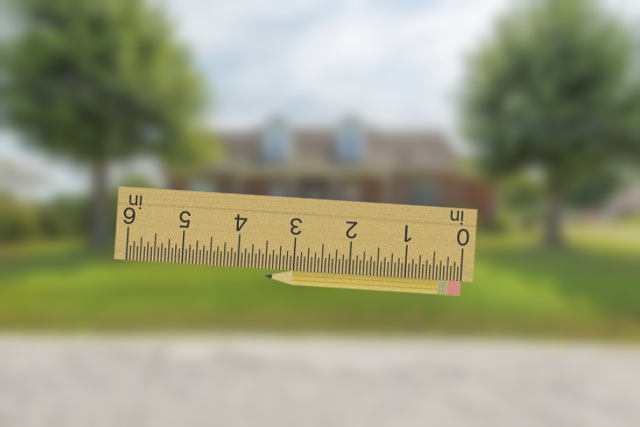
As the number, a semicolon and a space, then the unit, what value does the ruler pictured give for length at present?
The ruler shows 3.5; in
